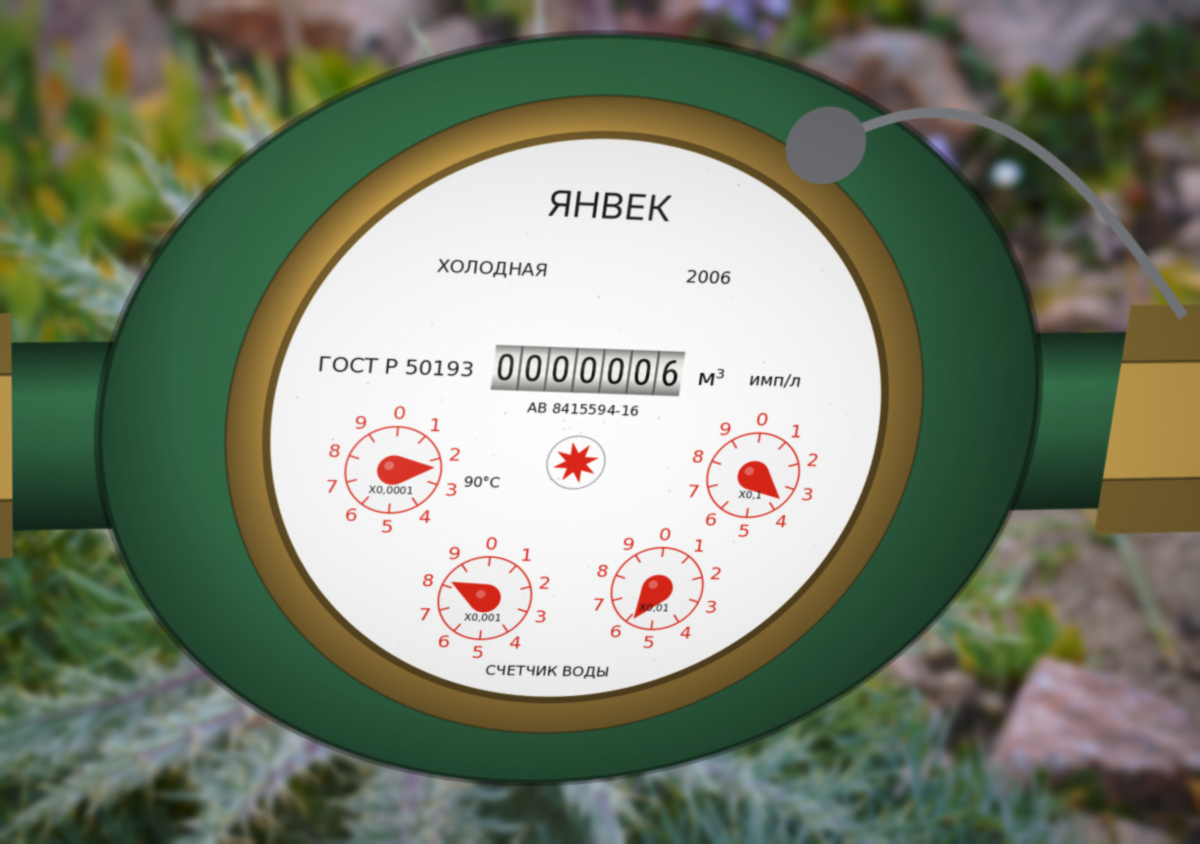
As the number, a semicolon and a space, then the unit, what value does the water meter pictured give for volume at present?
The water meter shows 6.3582; m³
